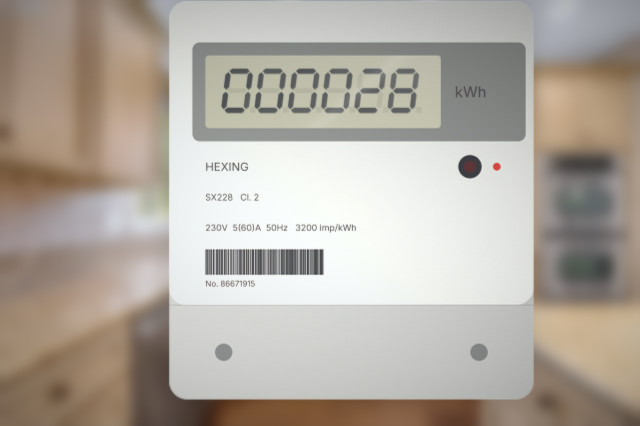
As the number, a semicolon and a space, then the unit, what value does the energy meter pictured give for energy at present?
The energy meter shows 28; kWh
